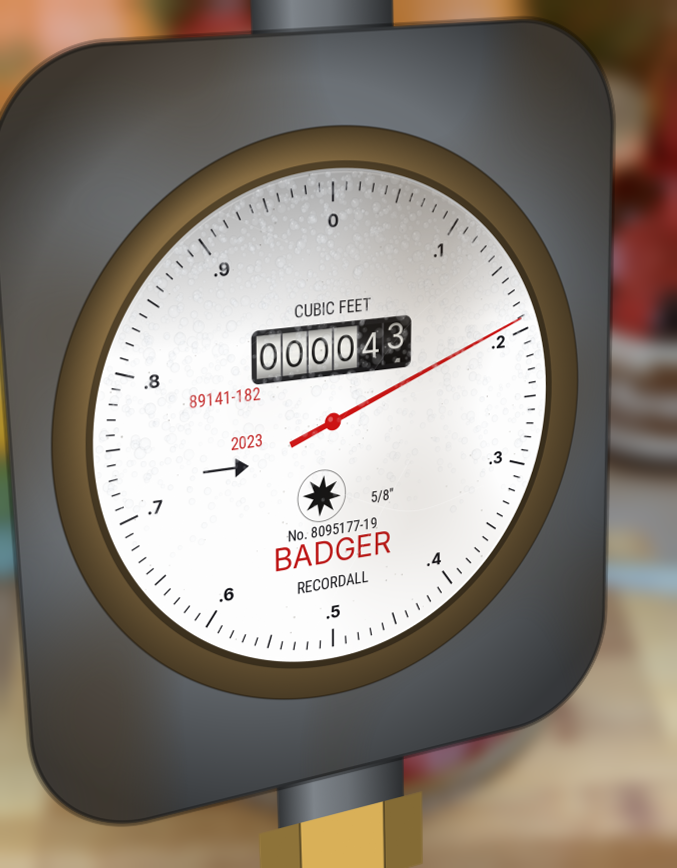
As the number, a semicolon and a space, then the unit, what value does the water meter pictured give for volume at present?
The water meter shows 43.19; ft³
